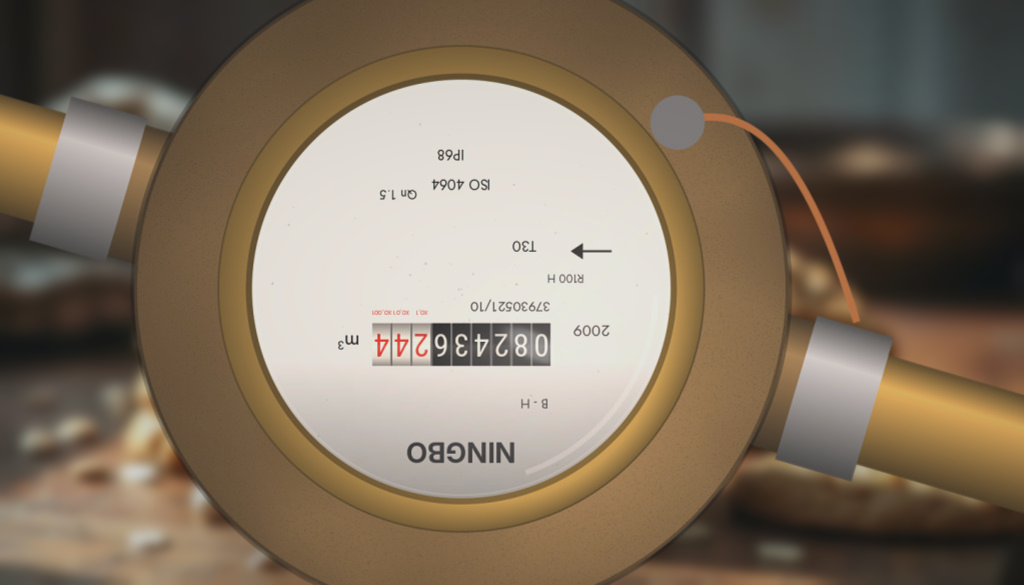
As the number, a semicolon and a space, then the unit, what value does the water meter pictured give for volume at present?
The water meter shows 82436.244; m³
